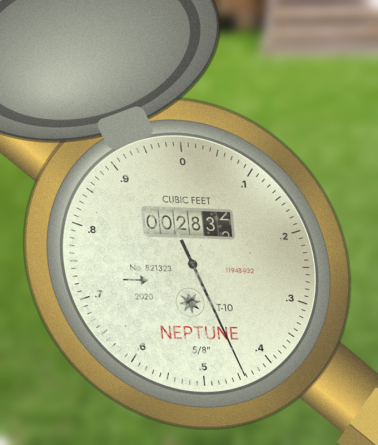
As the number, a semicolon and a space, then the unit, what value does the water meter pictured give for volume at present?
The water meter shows 2832.44; ft³
